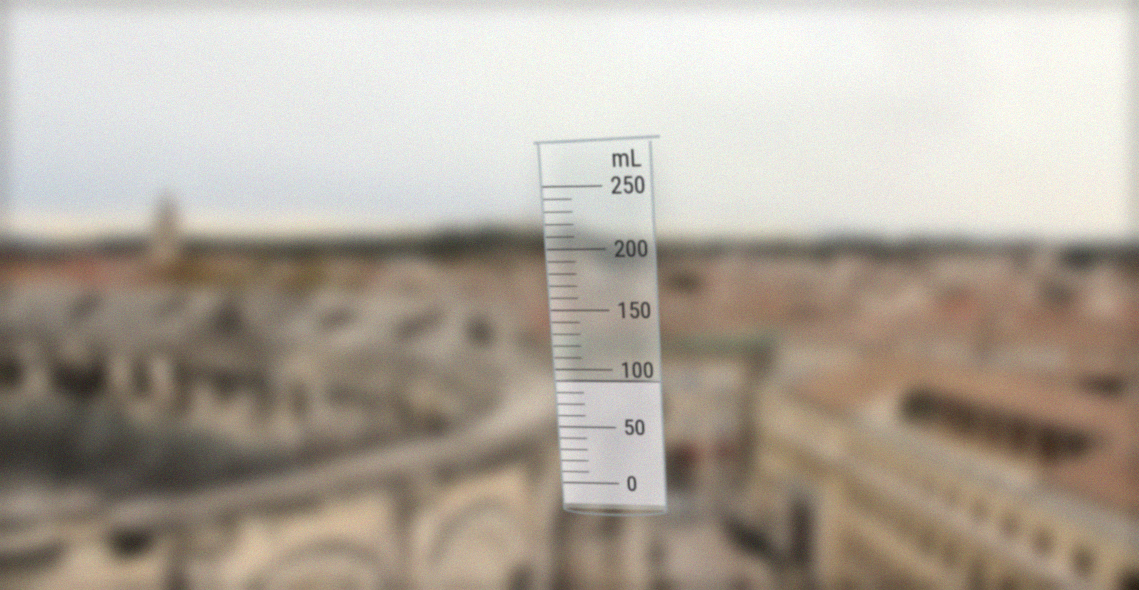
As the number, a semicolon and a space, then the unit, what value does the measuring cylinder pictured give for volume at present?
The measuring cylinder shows 90; mL
